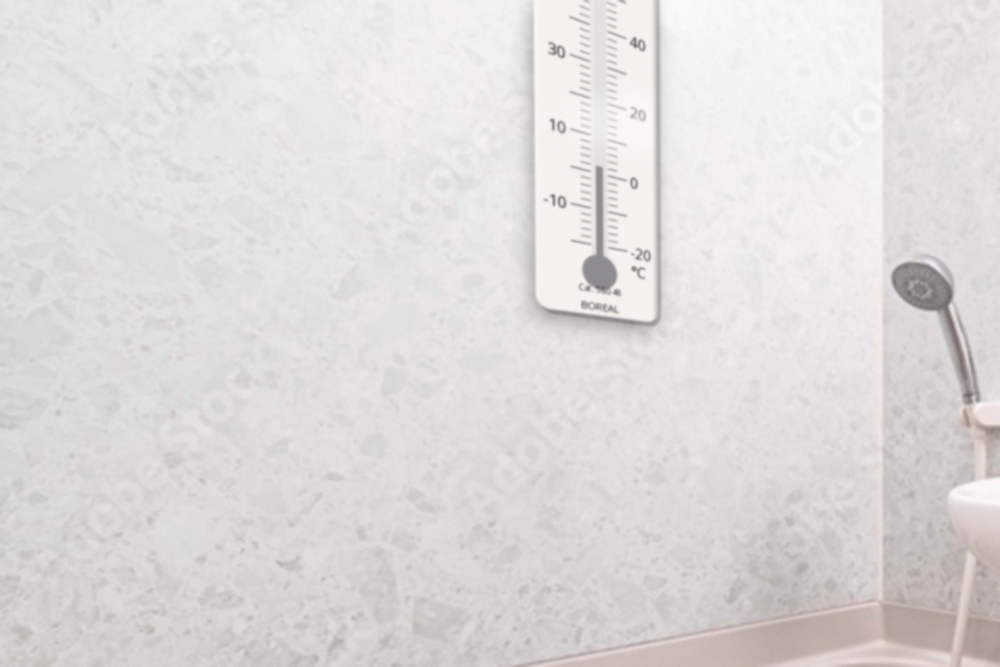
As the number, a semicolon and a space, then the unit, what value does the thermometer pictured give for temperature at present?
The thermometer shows 2; °C
